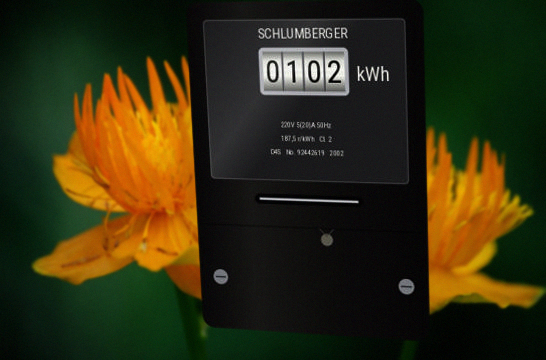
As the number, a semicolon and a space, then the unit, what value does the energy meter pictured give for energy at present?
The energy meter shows 102; kWh
